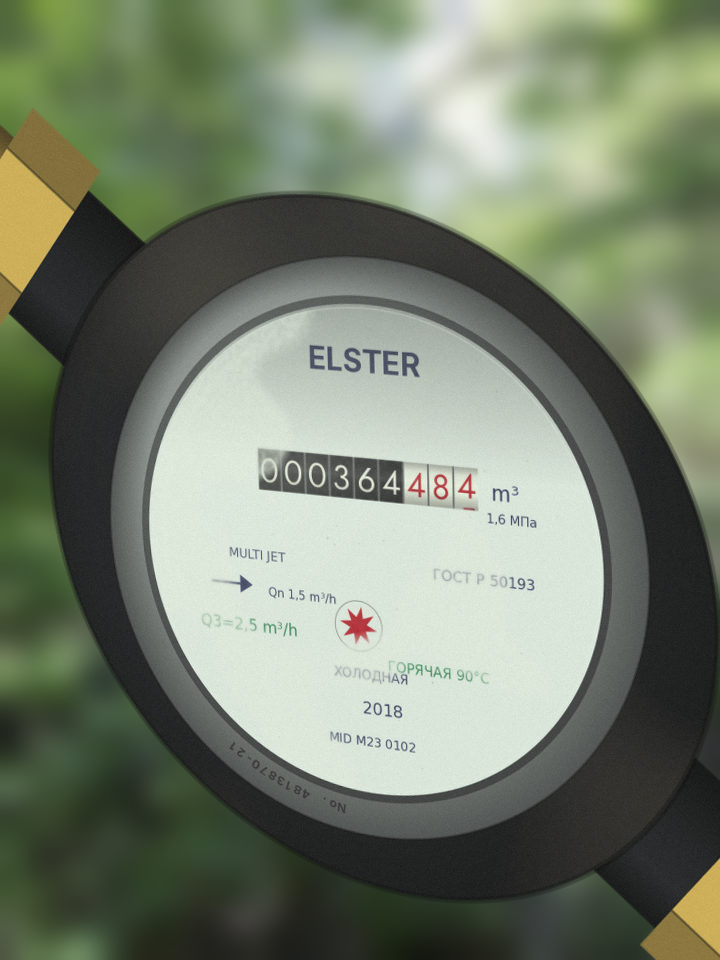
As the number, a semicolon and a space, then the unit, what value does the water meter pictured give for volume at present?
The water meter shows 364.484; m³
